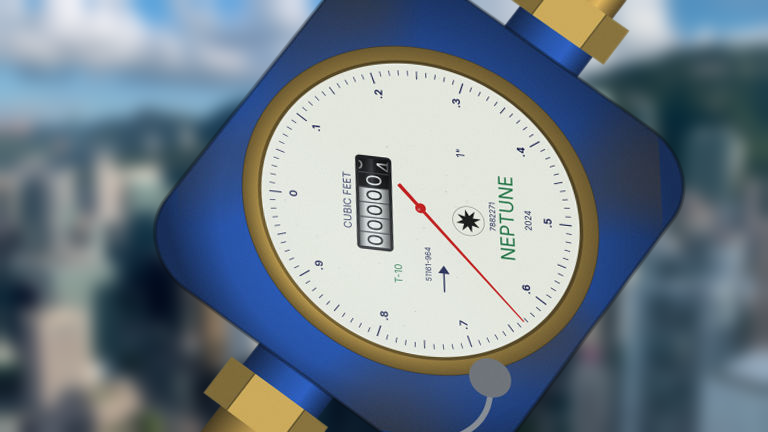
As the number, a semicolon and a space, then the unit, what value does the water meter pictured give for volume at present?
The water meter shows 3.63; ft³
